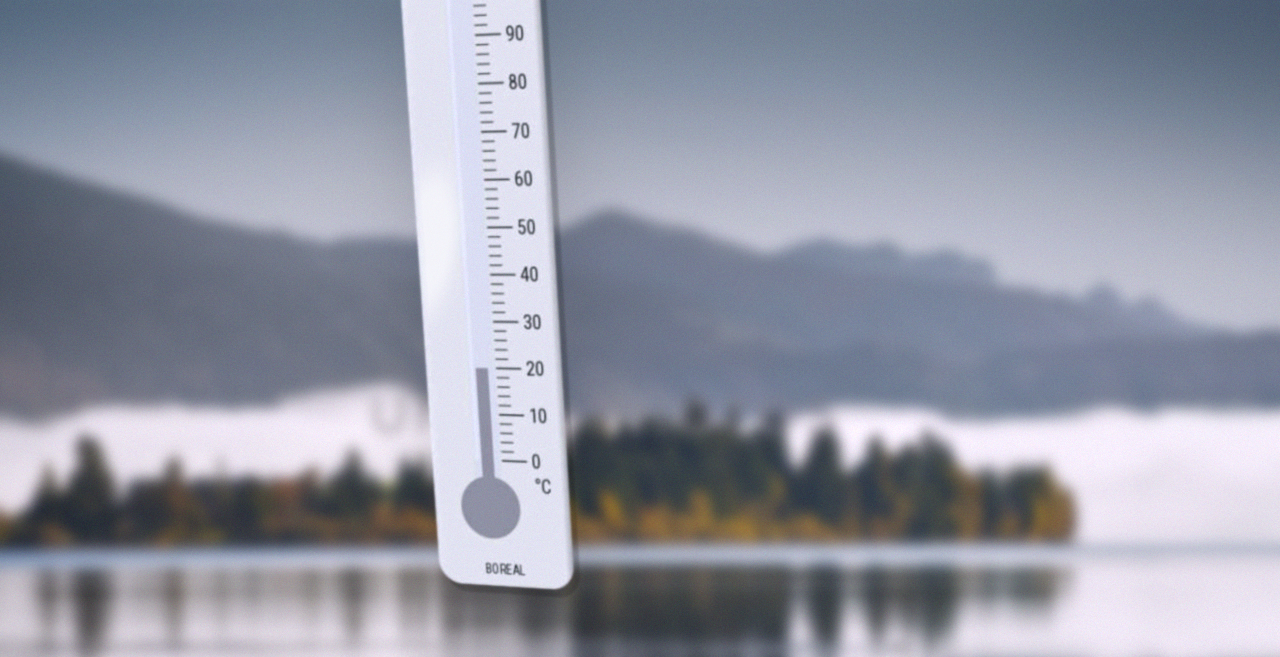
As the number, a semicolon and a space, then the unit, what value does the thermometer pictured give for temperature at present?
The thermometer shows 20; °C
